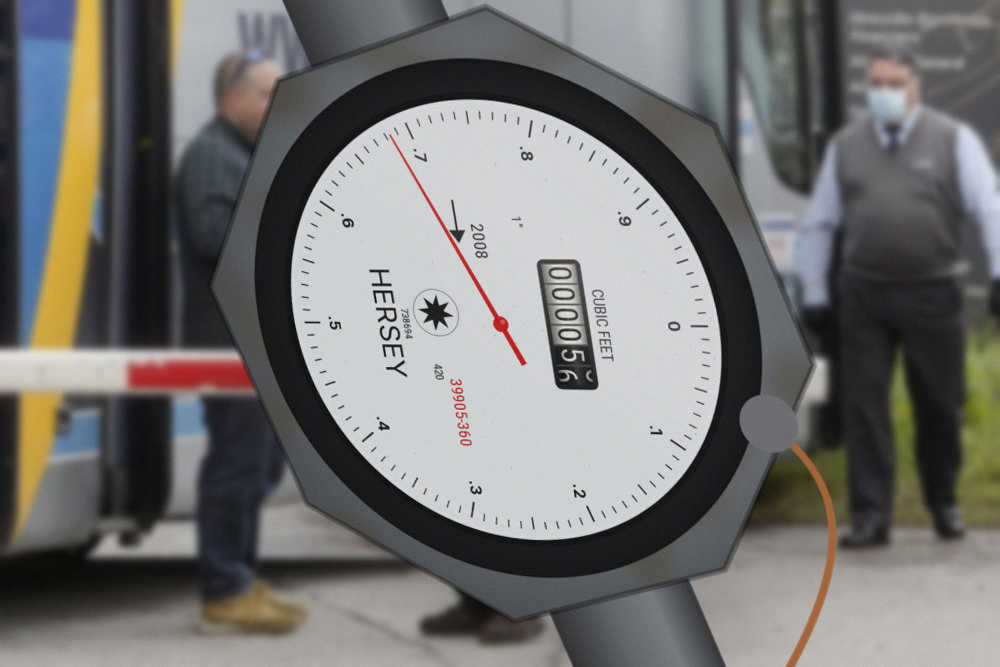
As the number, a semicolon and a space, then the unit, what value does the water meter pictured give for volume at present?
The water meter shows 55.68; ft³
